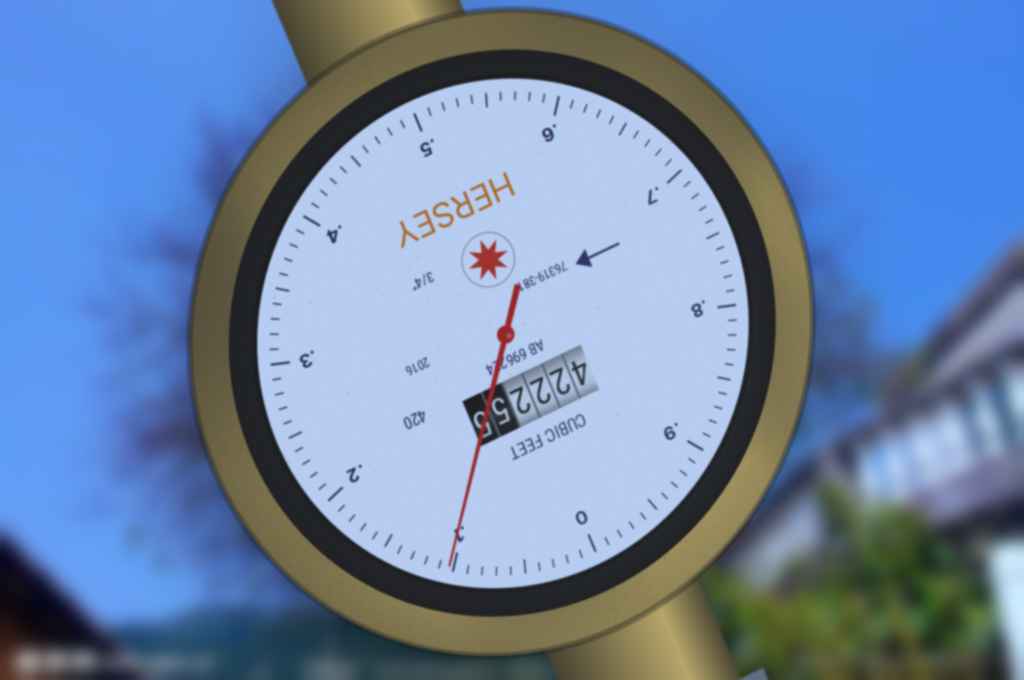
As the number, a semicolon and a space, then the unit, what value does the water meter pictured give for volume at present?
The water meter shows 422255.10; ft³
